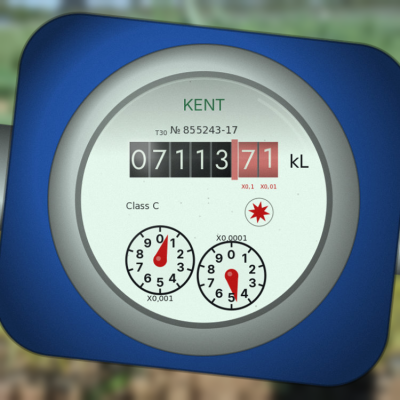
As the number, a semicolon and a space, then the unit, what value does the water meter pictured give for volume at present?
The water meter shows 7113.7104; kL
